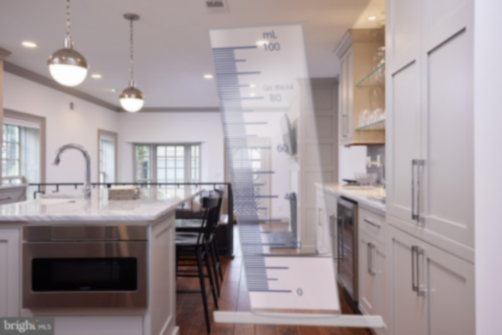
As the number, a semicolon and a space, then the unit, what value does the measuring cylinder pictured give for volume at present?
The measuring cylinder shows 15; mL
